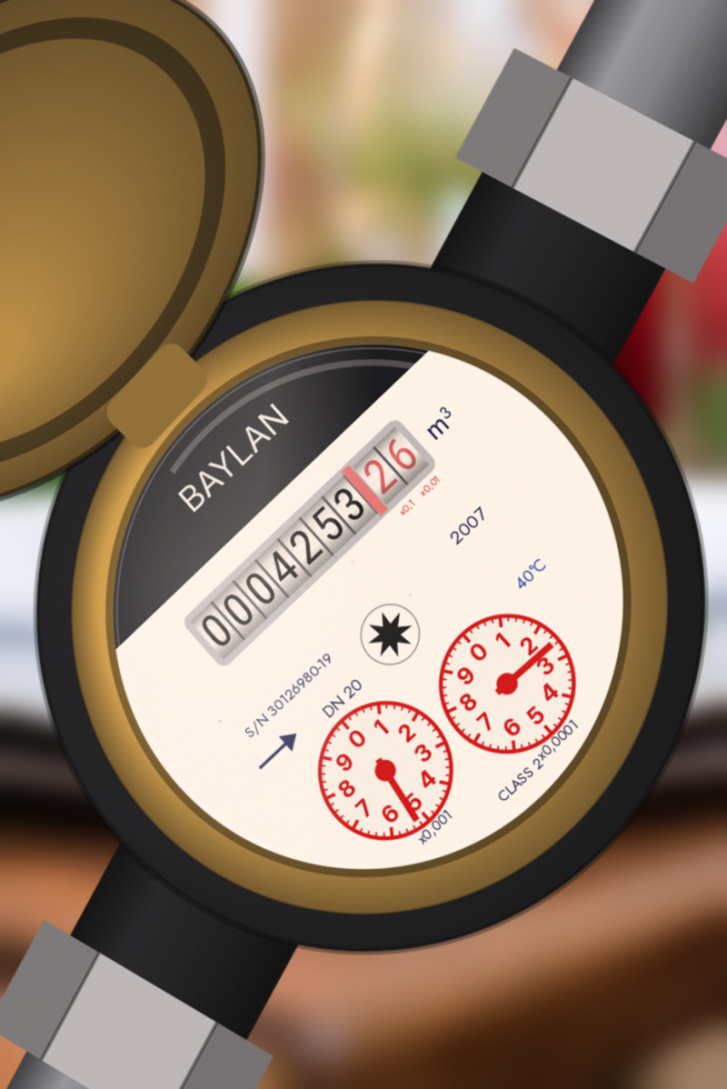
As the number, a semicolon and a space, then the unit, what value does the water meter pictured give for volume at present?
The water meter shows 4253.2652; m³
